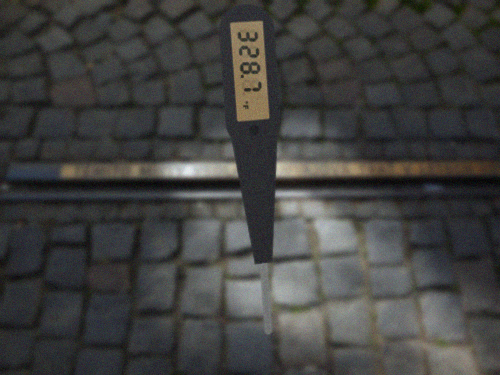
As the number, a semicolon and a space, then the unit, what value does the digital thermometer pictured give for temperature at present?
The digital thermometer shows 328.7; °F
